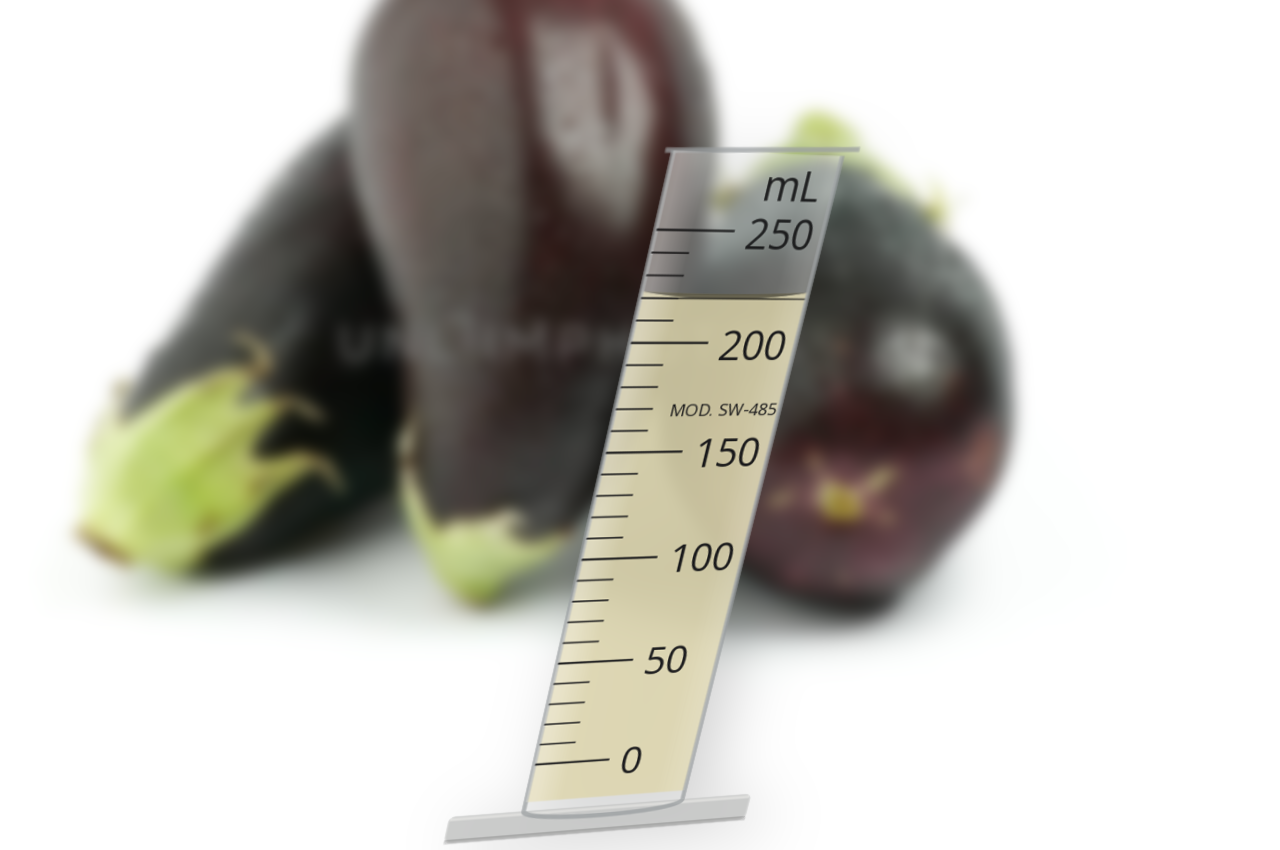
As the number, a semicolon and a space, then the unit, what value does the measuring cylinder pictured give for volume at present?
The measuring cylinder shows 220; mL
